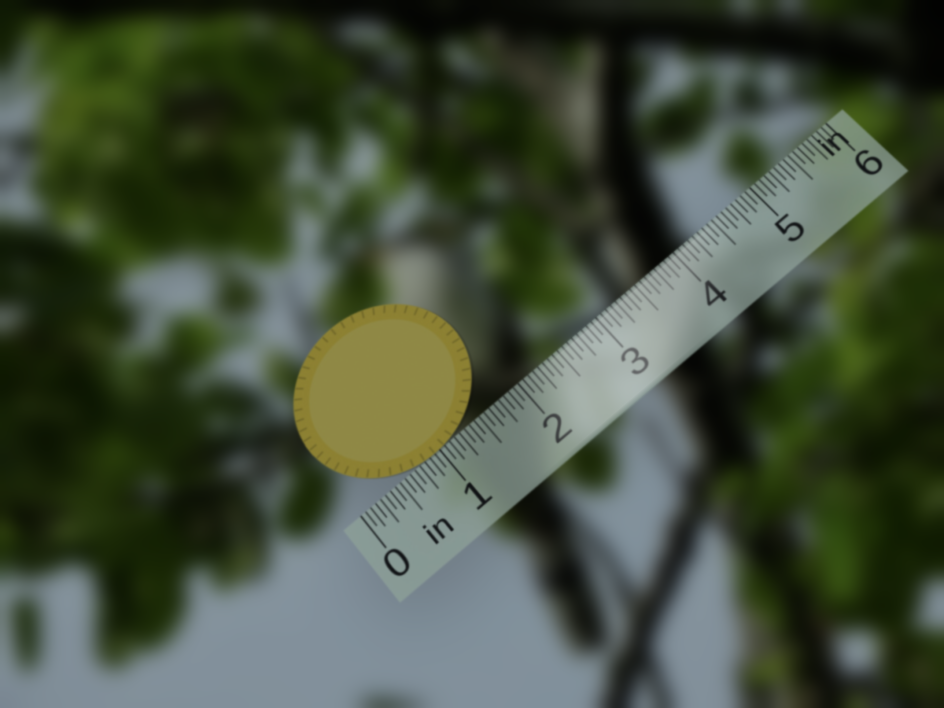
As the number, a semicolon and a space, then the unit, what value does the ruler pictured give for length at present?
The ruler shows 1.875; in
